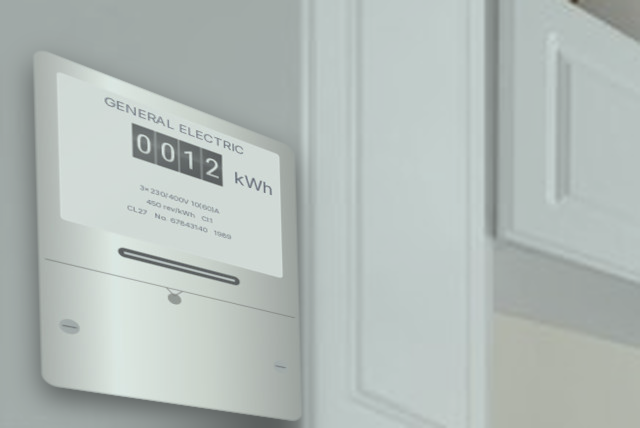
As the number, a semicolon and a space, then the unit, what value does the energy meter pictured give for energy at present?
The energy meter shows 12; kWh
